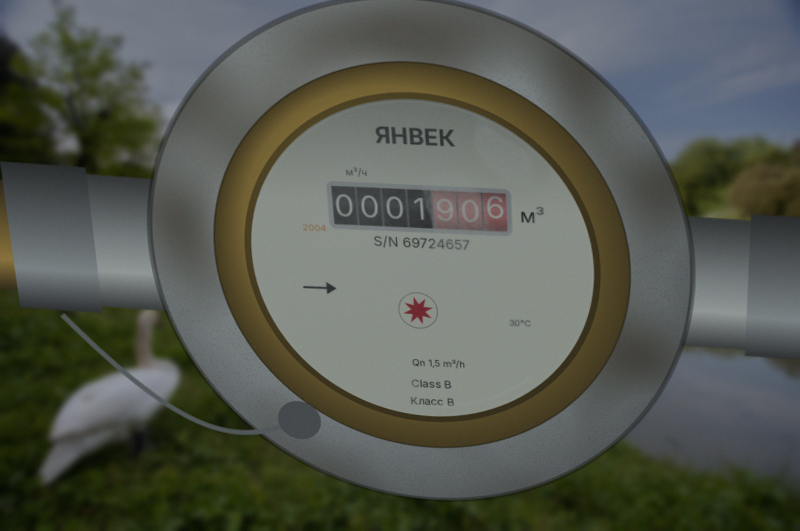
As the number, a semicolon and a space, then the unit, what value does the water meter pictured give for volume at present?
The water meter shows 1.906; m³
